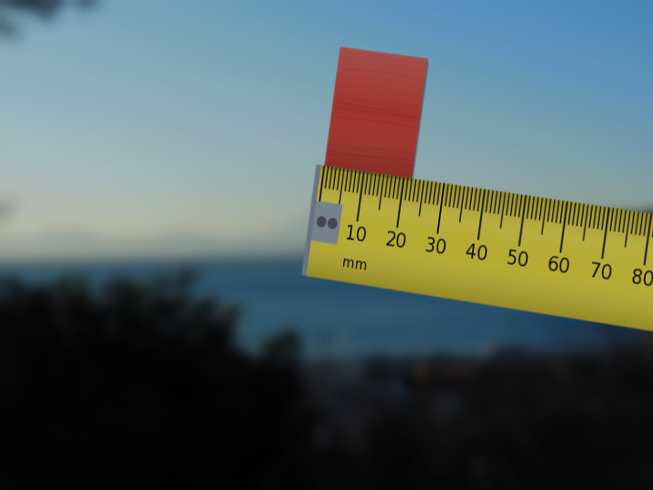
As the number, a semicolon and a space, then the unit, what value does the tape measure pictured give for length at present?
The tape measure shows 22; mm
